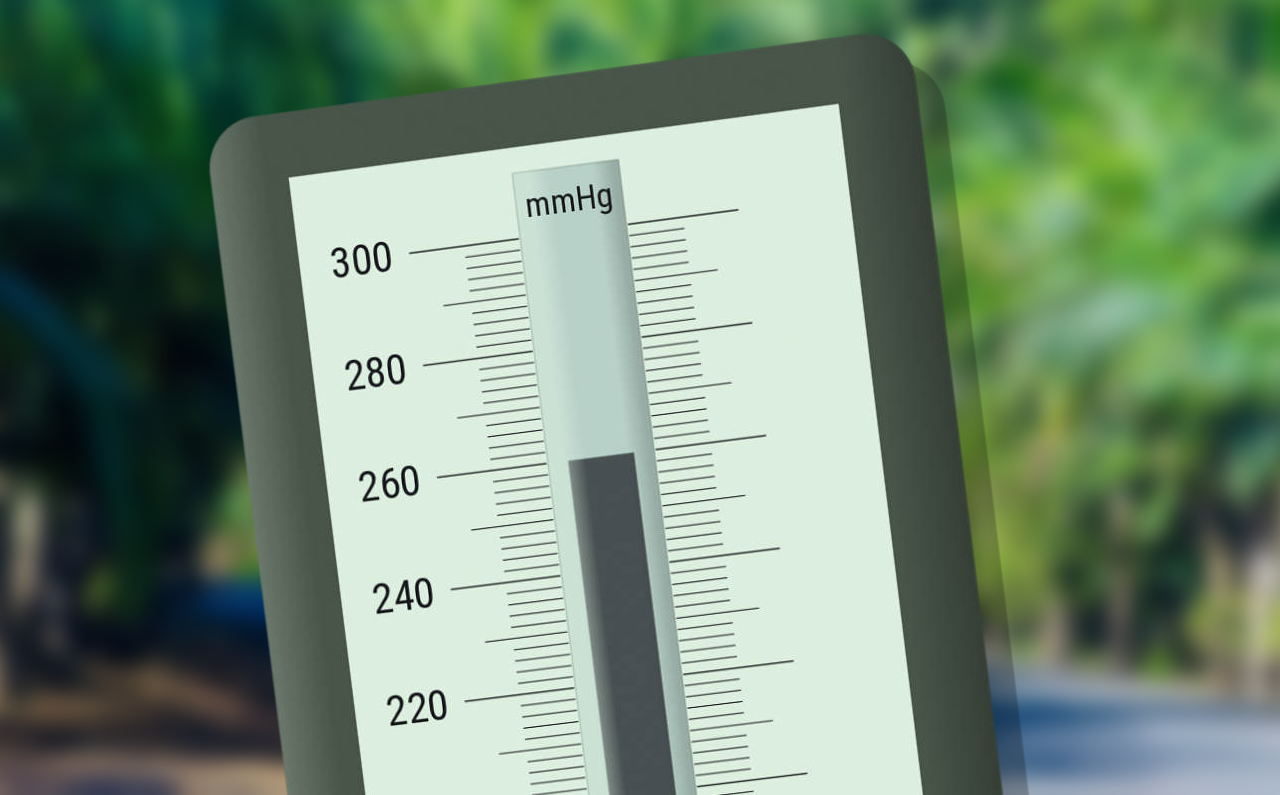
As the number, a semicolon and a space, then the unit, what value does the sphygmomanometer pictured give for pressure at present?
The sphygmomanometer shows 260; mmHg
